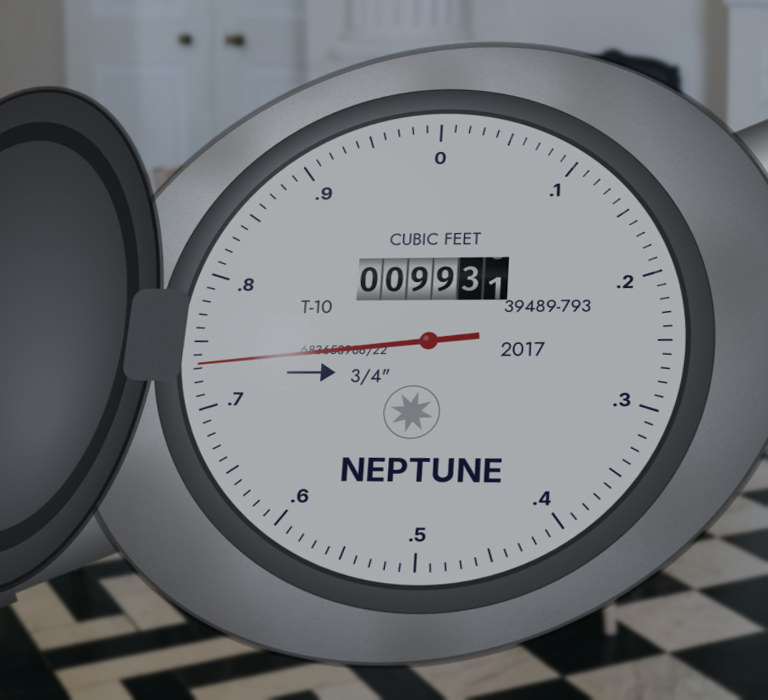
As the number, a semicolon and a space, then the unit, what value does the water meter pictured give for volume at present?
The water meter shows 9930.73; ft³
